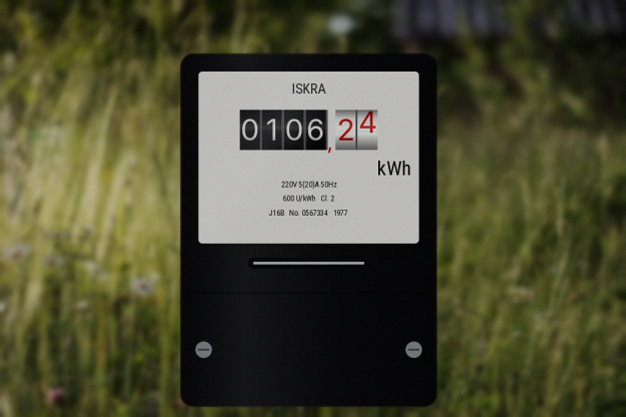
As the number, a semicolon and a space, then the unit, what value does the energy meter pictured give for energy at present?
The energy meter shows 106.24; kWh
